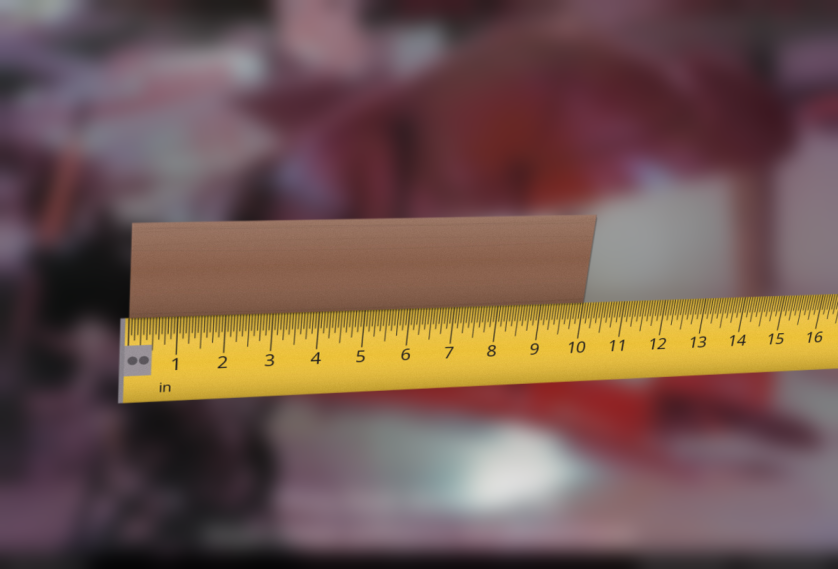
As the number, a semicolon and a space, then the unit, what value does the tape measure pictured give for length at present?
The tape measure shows 10; in
